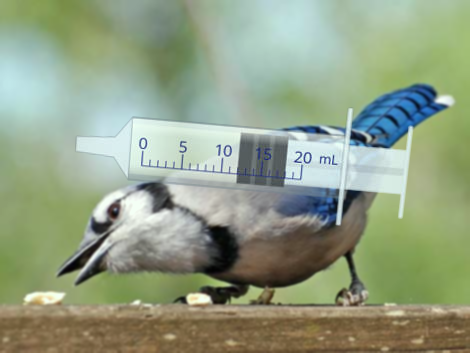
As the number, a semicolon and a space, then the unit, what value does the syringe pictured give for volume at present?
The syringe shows 12; mL
